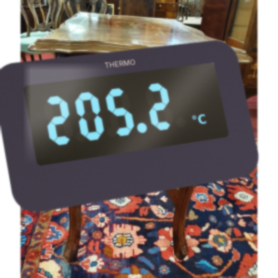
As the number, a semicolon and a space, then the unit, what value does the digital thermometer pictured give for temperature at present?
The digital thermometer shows 205.2; °C
